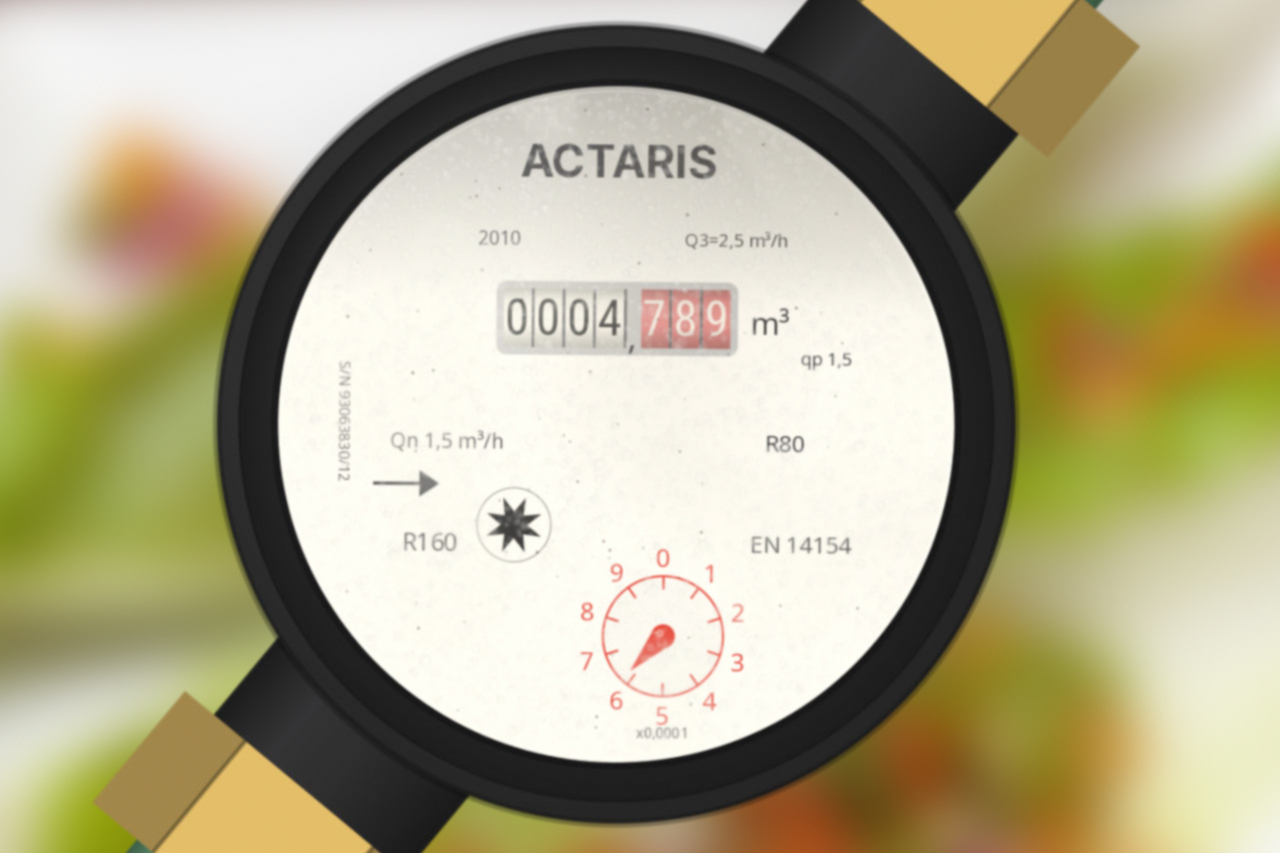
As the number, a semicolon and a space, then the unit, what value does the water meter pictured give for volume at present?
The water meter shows 4.7896; m³
